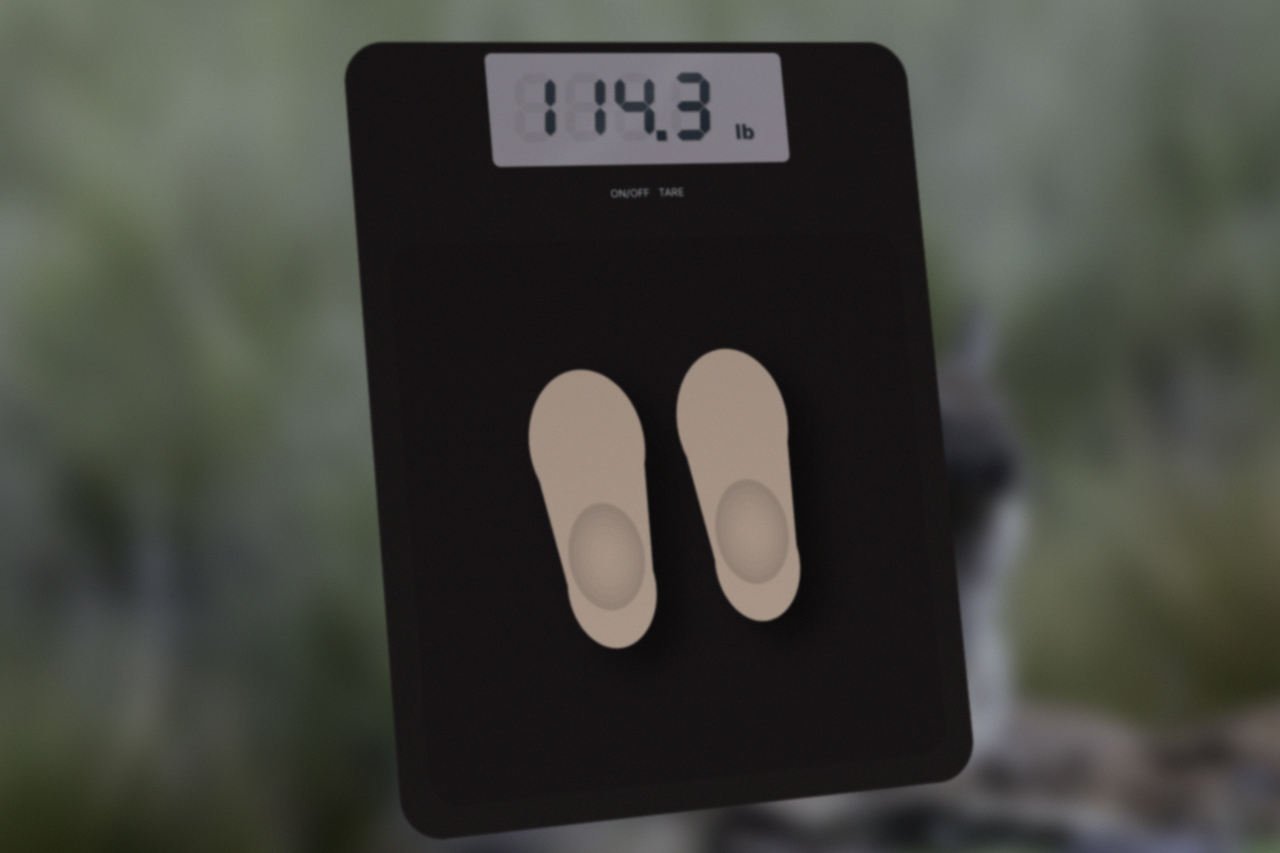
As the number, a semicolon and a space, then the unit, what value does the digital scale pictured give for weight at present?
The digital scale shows 114.3; lb
